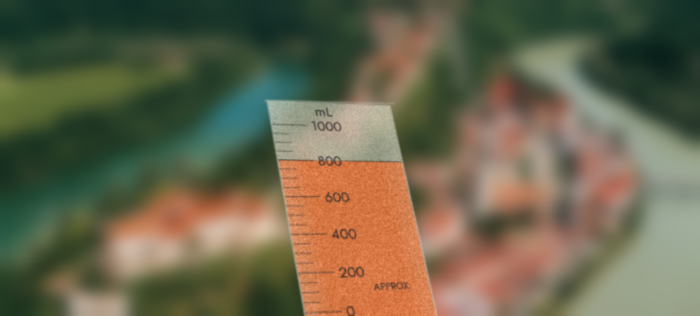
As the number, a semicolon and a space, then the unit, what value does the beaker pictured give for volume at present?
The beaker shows 800; mL
